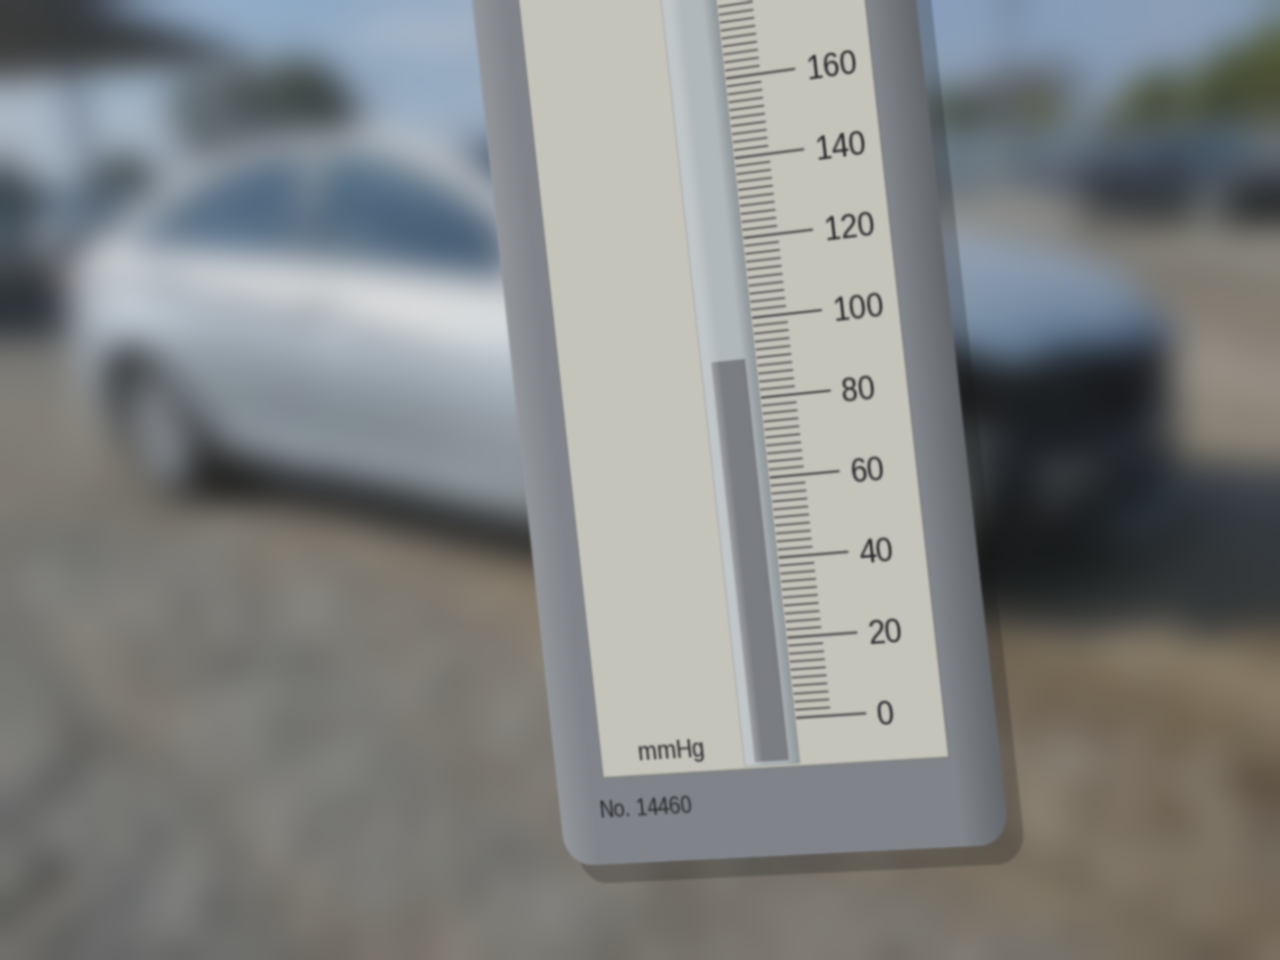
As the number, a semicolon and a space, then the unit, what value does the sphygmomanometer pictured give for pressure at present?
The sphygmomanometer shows 90; mmHg
